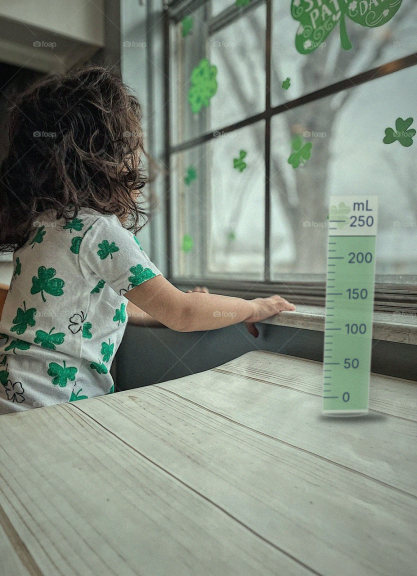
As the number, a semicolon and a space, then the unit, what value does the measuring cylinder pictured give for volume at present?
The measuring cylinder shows 230; mL
